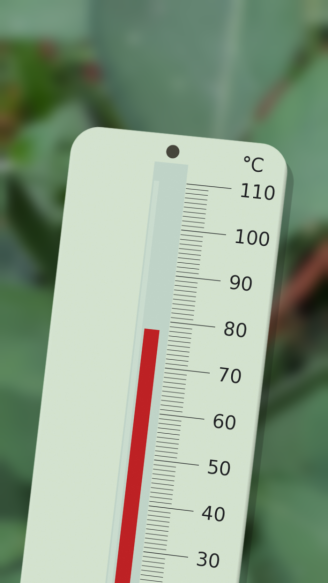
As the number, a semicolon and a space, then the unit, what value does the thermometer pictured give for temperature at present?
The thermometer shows 78; °C
